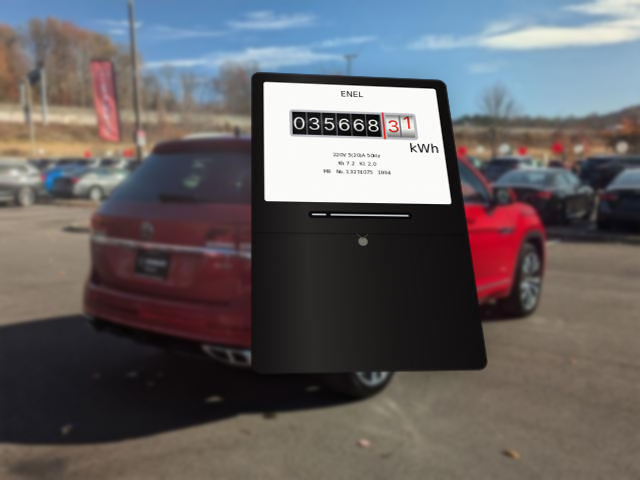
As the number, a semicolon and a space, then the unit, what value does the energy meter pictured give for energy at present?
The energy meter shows 35668.31; kWh
